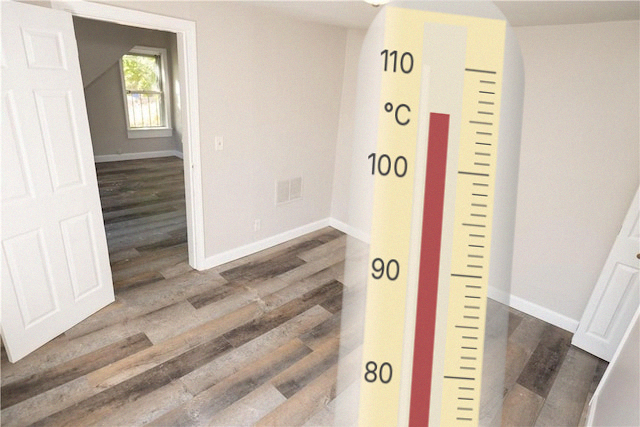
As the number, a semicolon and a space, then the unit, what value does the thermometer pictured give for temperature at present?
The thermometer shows 105.5; °C
